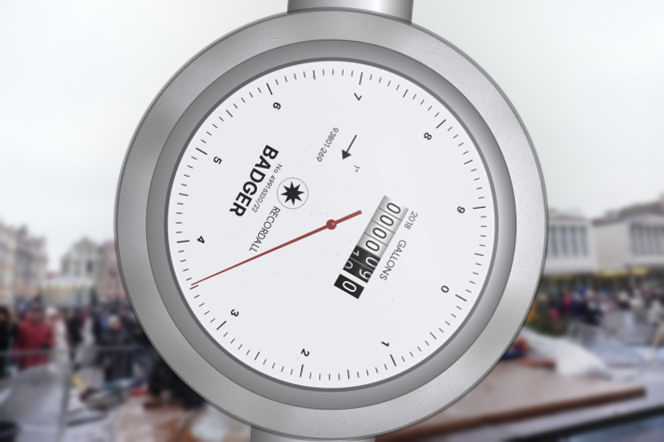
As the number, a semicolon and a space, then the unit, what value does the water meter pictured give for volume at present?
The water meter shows 93.5; gal
